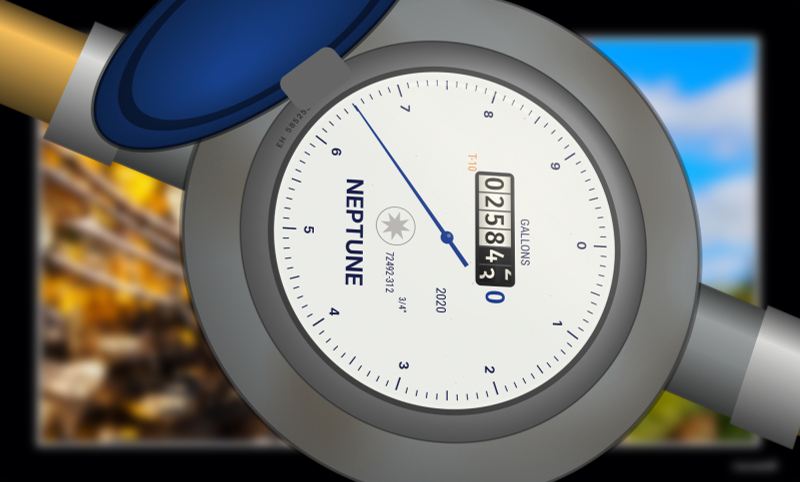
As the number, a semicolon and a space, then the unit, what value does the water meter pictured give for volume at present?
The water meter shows 258426.5; gal
